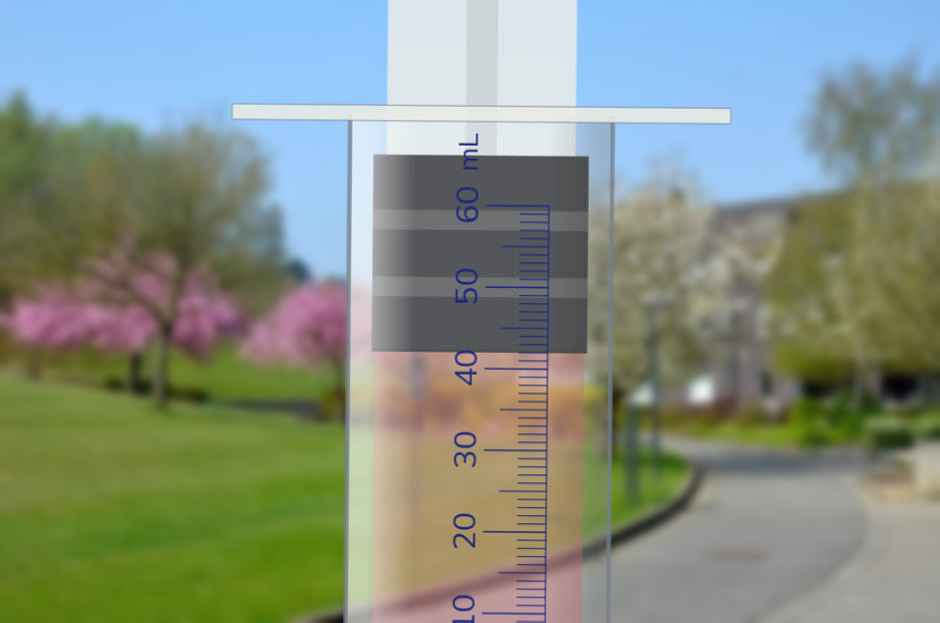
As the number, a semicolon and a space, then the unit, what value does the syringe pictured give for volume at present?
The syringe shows 42; mL
